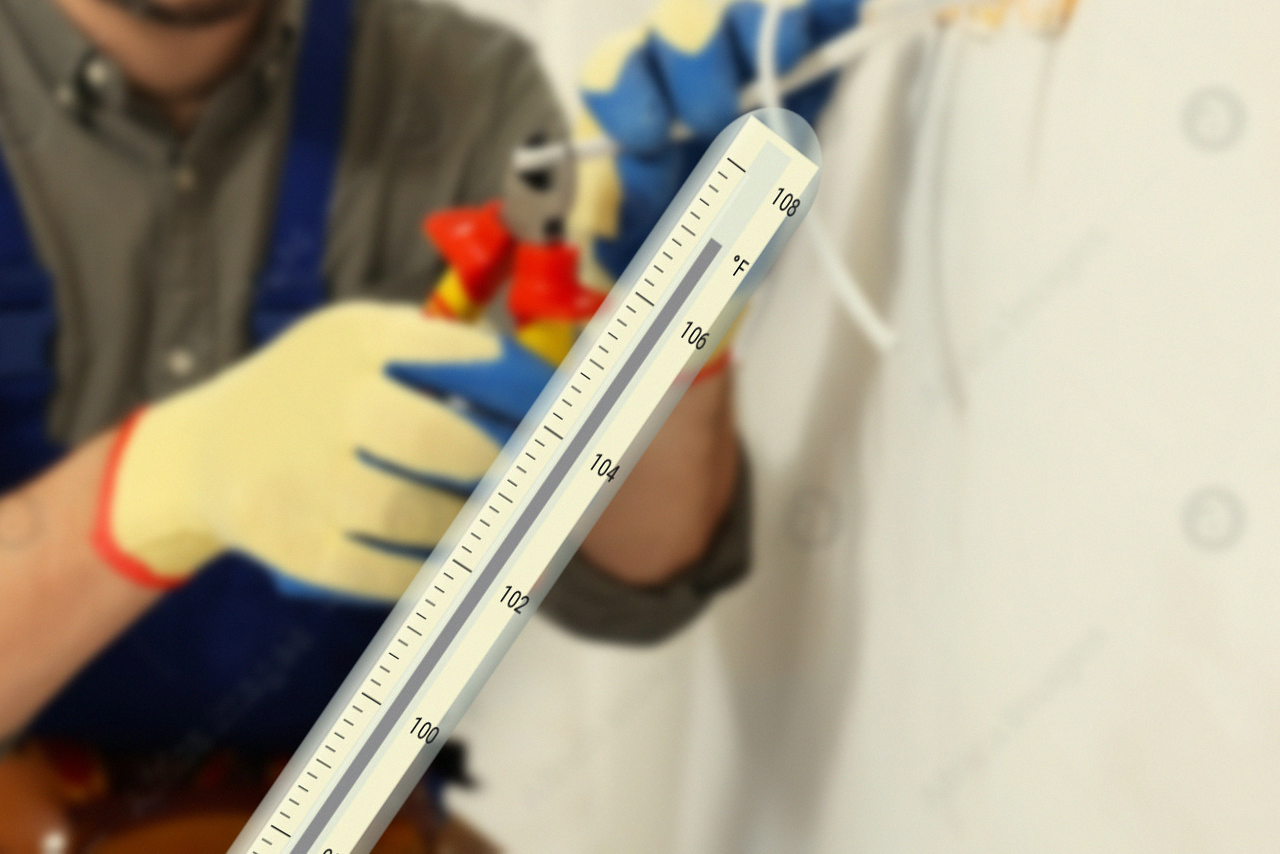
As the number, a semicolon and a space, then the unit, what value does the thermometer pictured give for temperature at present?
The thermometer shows 107.1; °F
